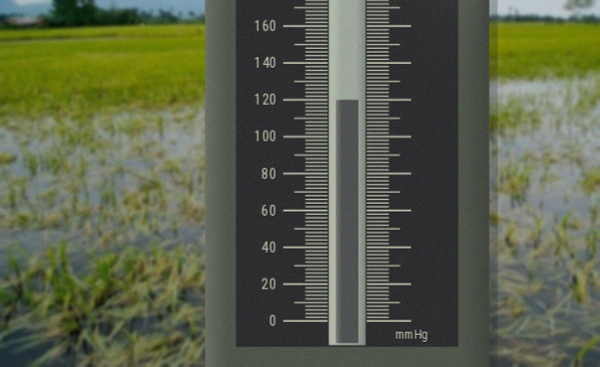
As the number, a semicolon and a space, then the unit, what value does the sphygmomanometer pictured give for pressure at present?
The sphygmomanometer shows 120; mmHg
